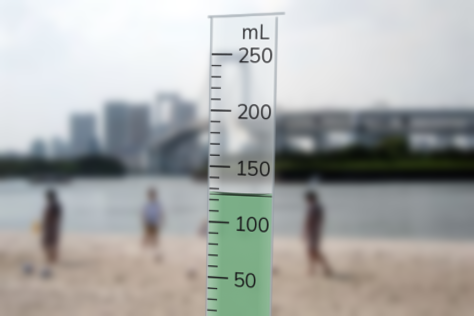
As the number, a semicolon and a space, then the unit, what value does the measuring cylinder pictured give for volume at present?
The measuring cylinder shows 125; mL
